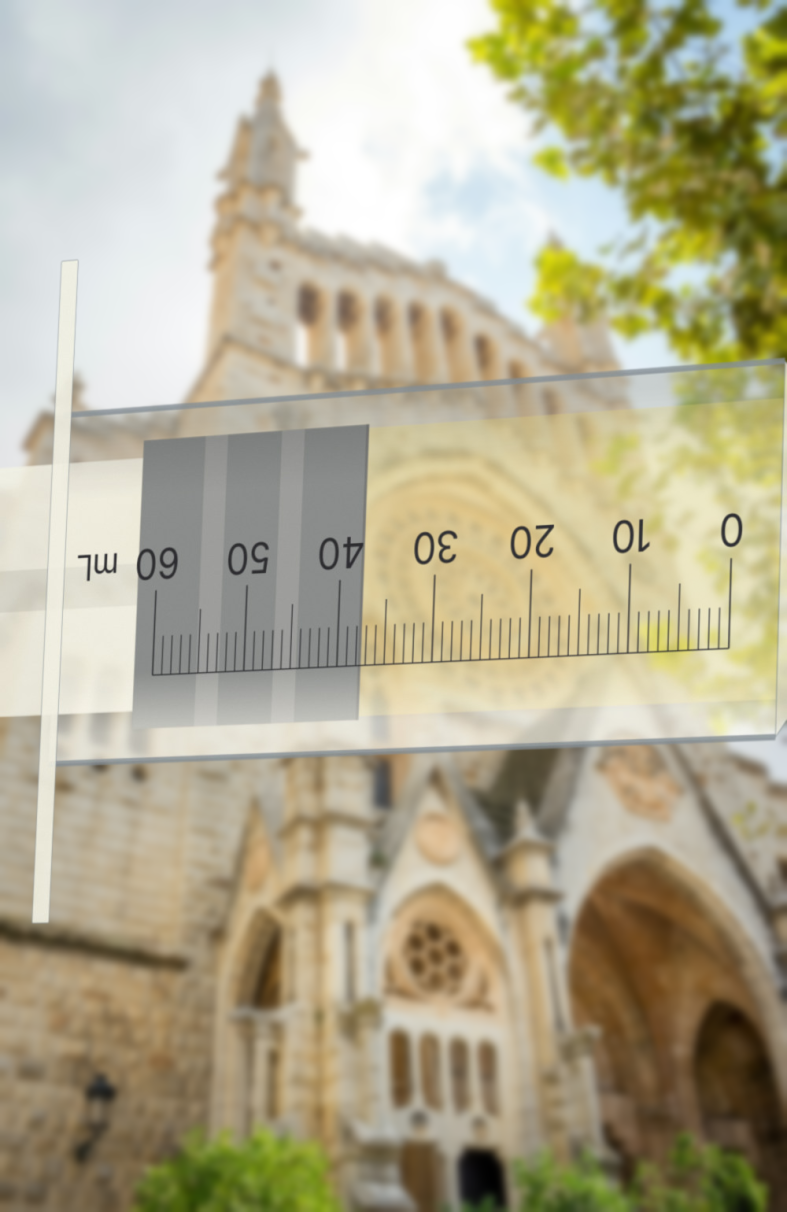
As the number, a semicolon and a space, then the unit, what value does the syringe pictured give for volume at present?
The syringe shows 37.5; mL
